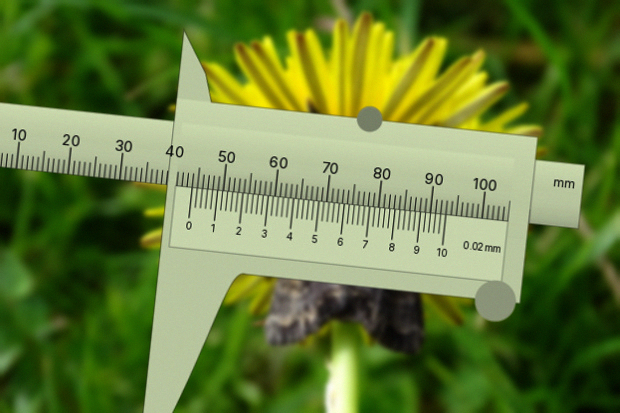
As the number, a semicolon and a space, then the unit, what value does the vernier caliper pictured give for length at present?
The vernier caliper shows 44.0; mm
